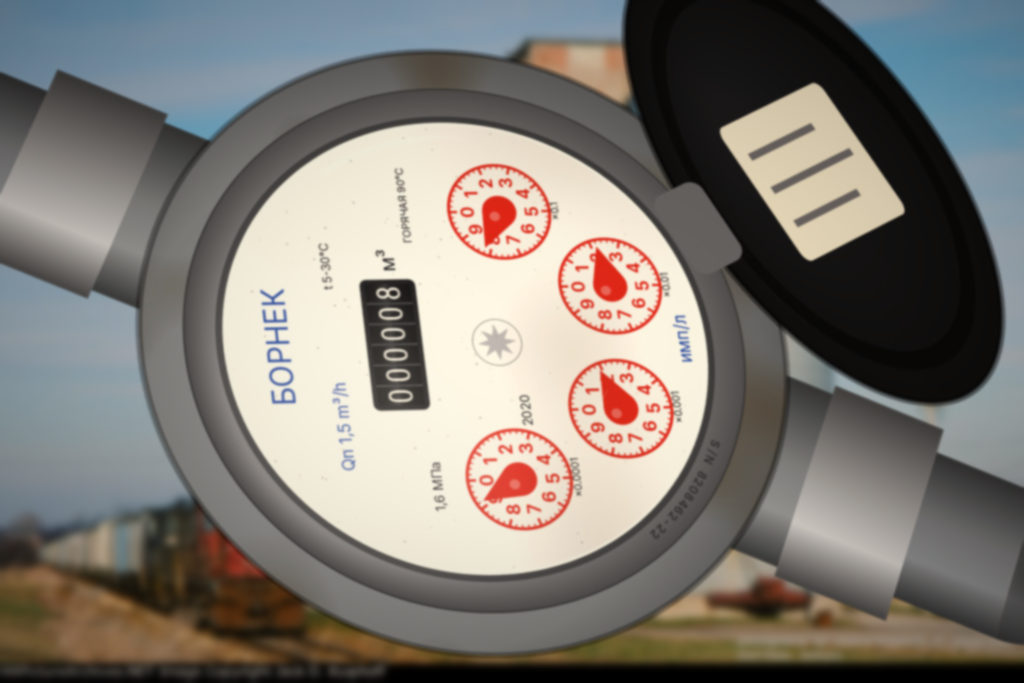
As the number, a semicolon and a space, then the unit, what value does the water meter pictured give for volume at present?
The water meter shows 8.8219; m³
